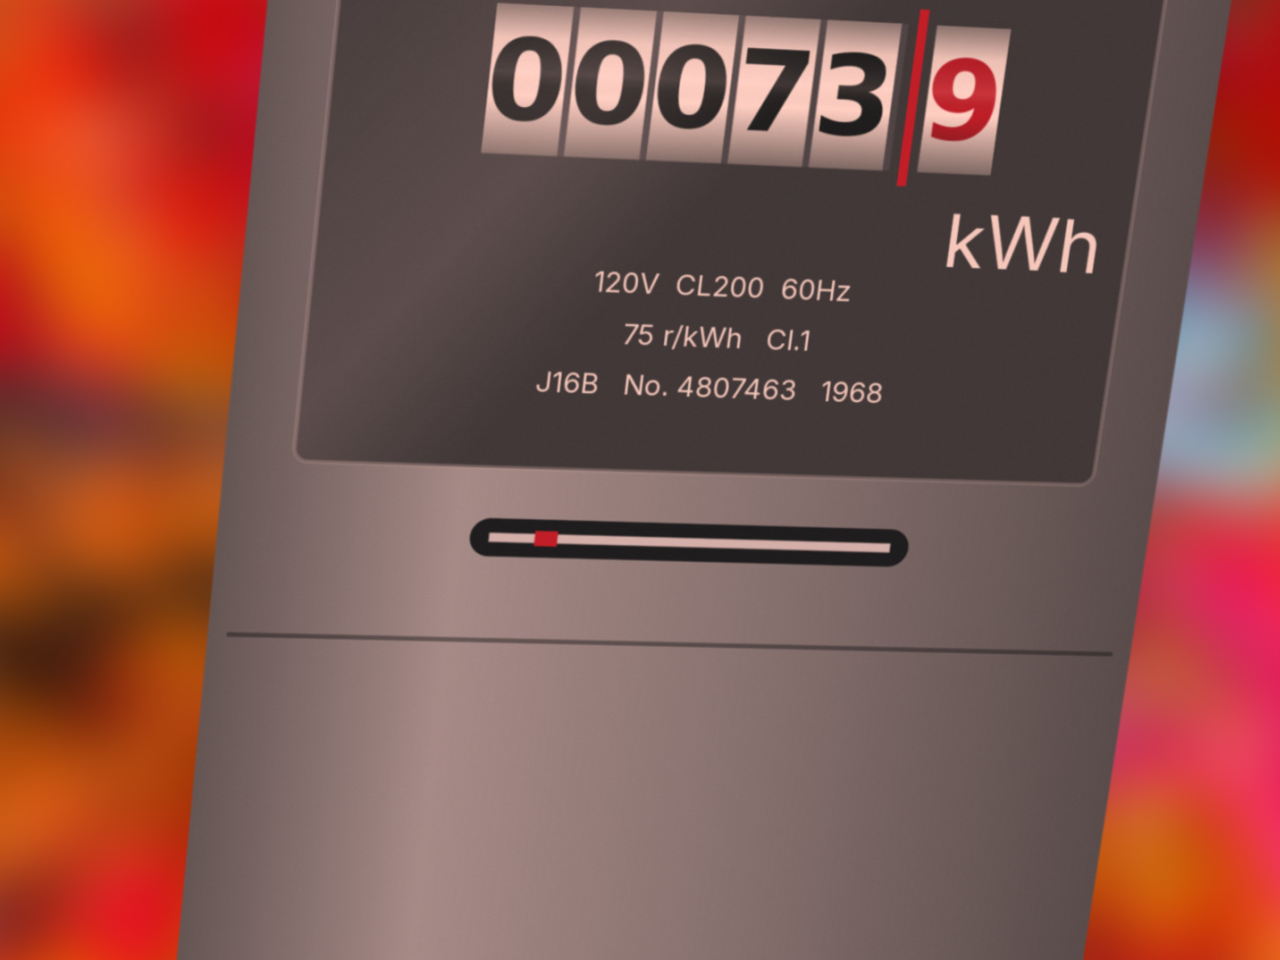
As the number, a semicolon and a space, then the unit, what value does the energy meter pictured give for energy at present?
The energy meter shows 73.9; kWh
